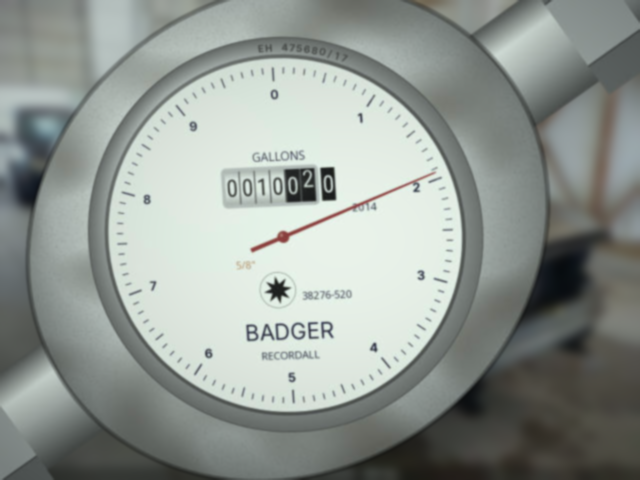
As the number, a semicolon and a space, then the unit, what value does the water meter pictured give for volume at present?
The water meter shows 10021.9; gal
